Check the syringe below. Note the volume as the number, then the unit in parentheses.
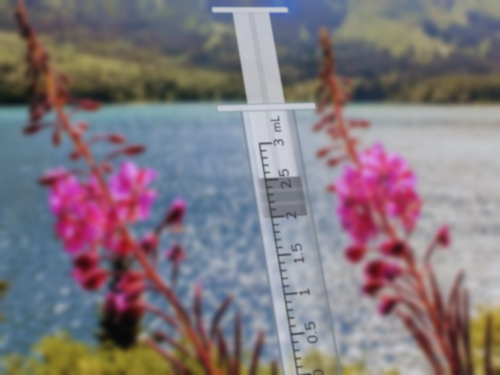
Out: 2 (mL)
